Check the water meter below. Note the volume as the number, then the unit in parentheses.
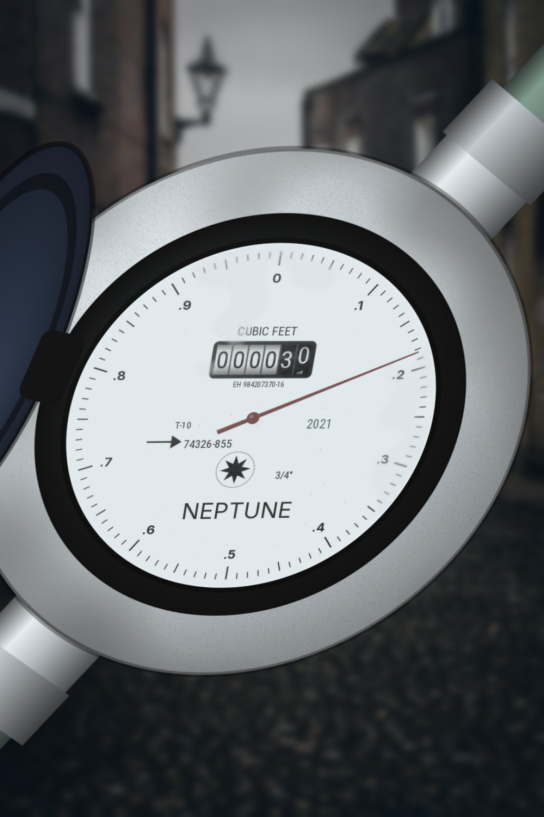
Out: 30.18 (ft³)
